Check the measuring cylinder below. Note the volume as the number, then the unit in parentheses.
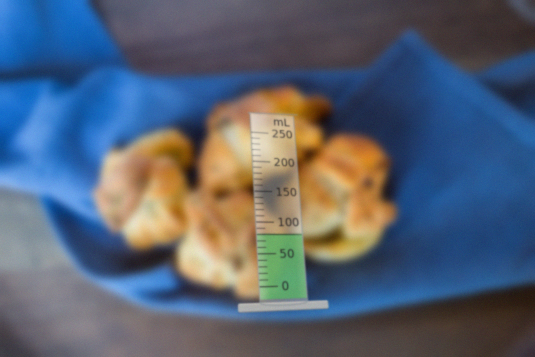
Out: 80 (mL)
